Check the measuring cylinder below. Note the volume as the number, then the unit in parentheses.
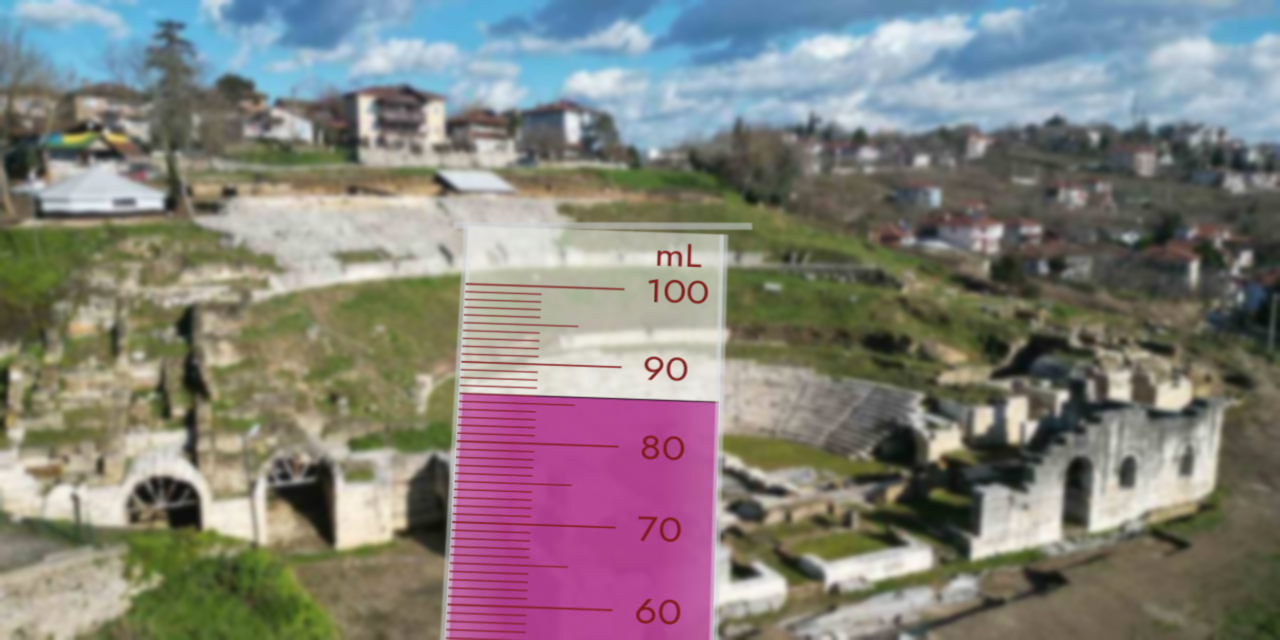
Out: 86 (mL)
